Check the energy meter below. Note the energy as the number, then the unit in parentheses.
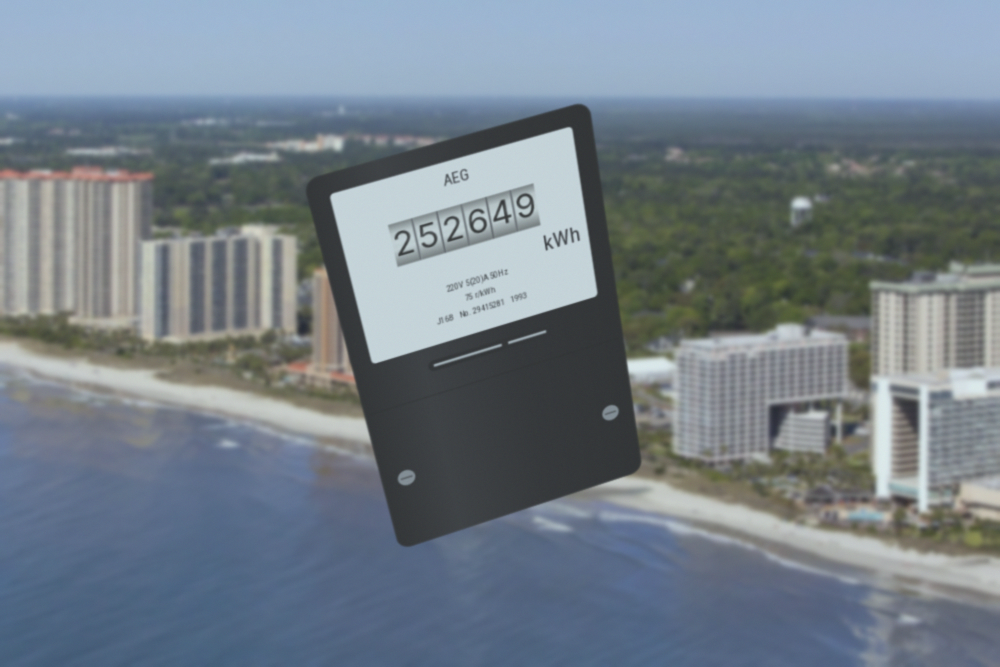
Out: 252649 (kWh)
